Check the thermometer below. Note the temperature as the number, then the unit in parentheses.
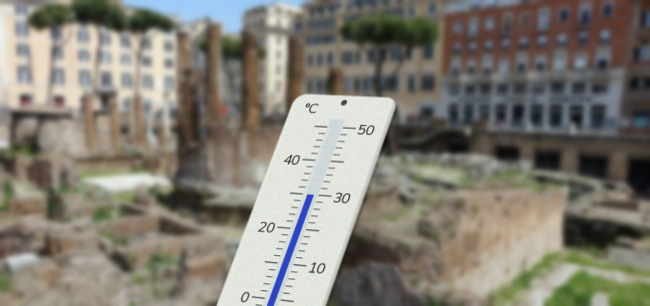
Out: 30 (°C)
